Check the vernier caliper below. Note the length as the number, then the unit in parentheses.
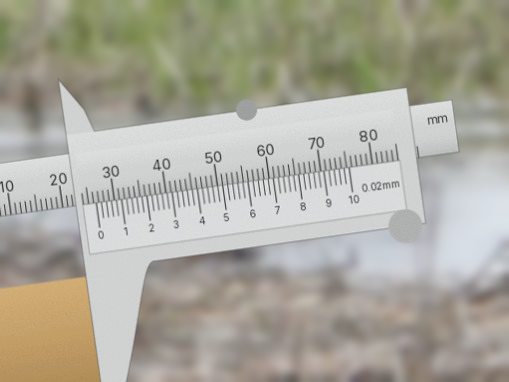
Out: 26.5 (mm)
